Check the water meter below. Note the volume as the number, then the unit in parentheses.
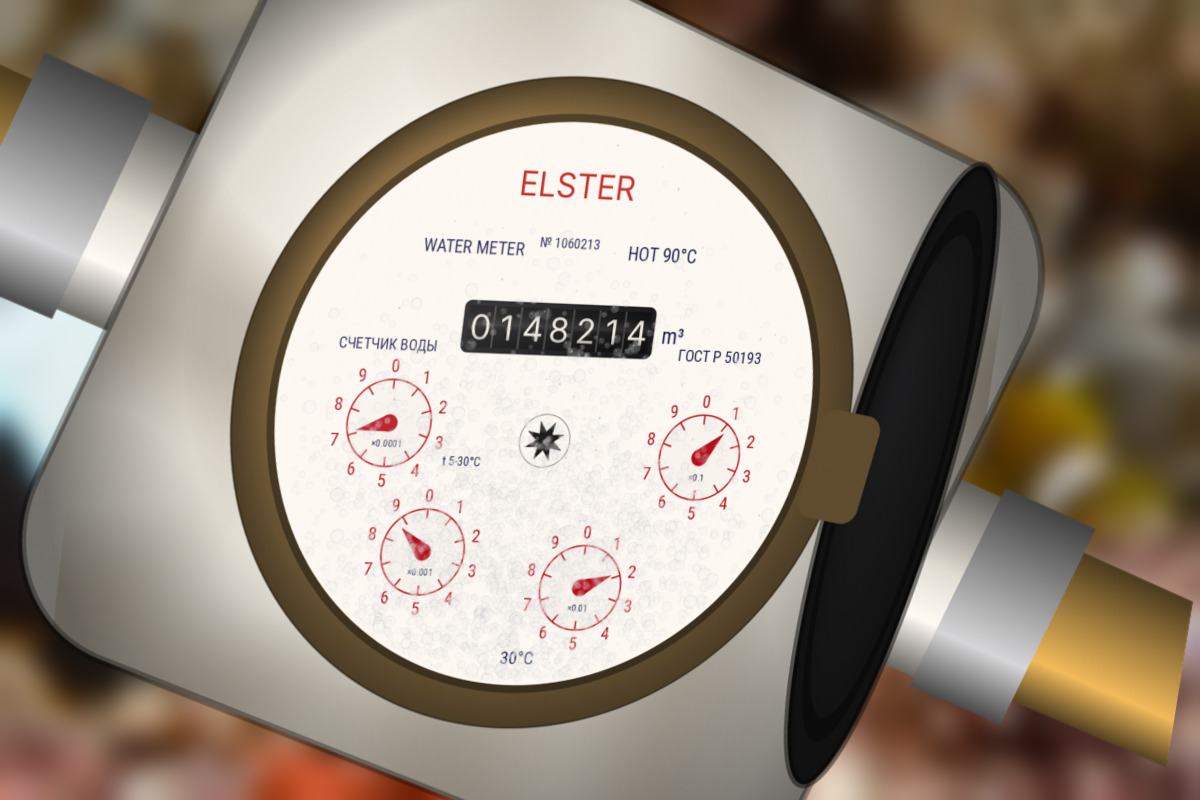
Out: 148214.1187 (m³)
